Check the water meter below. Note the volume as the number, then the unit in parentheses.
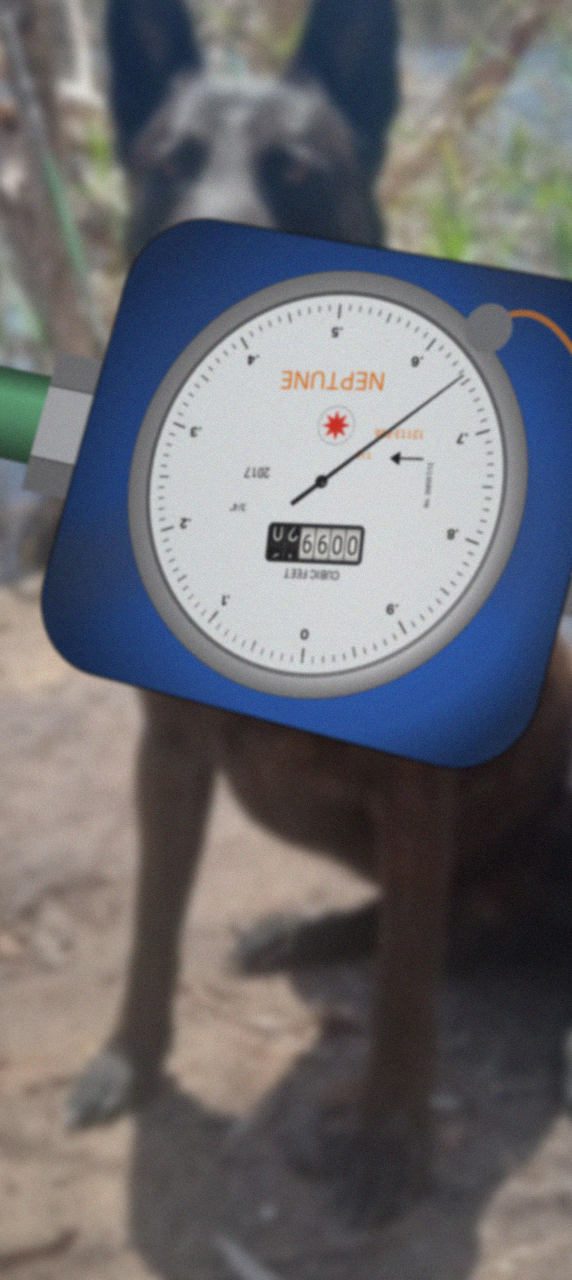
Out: 9919.64 (ft³)
